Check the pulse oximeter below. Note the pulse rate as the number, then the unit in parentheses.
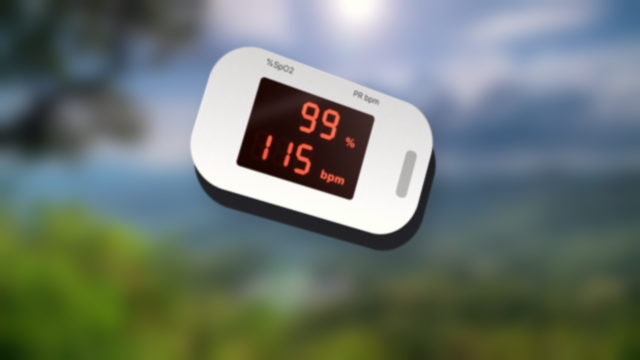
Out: 115 (bpm)
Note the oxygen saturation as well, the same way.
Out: 99 (%)
